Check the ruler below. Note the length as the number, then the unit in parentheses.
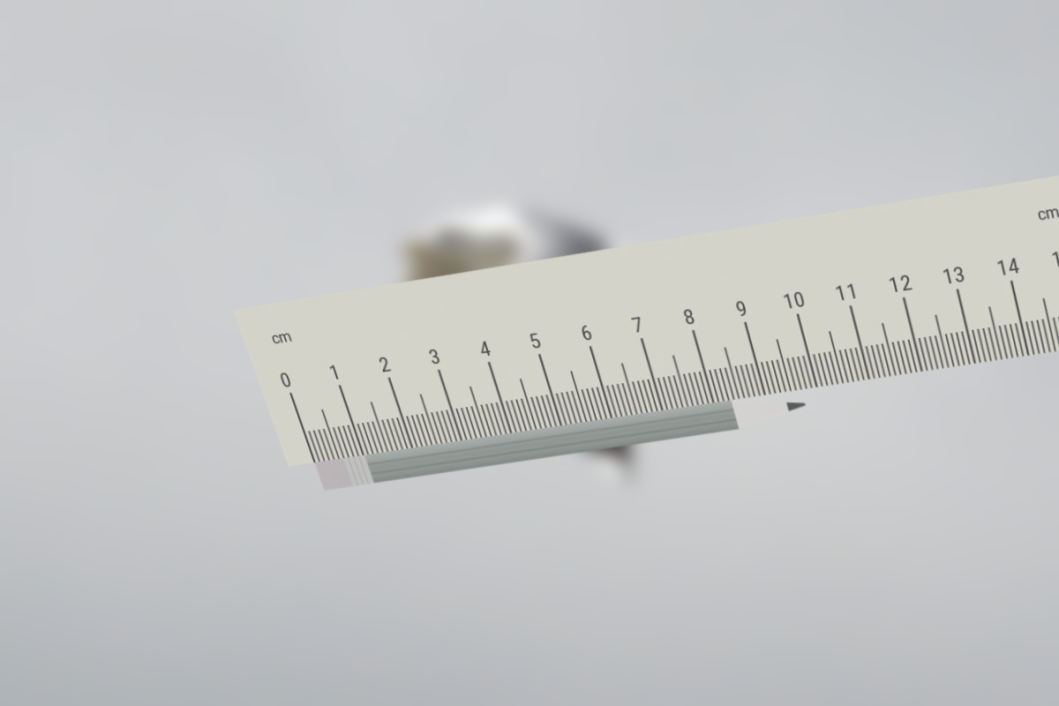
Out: 9.7 (cm)
